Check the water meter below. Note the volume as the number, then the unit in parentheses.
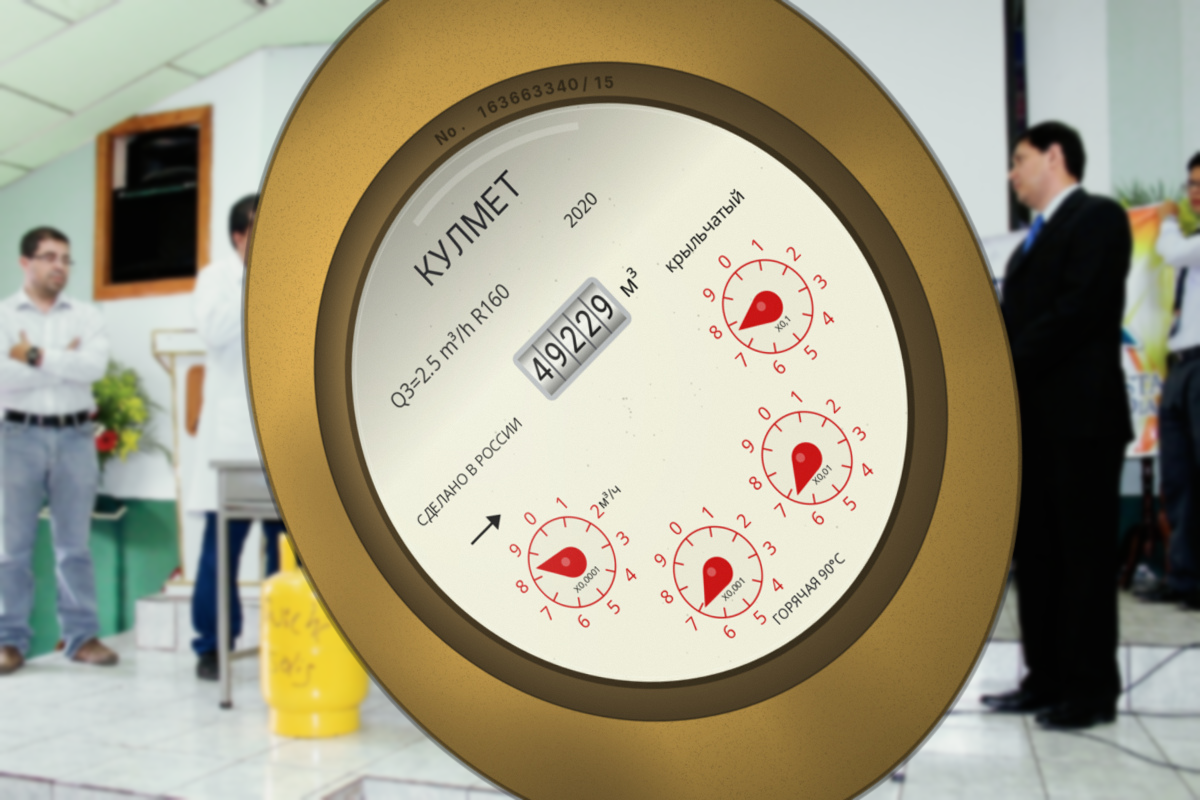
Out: 49229.7668 (m³)
